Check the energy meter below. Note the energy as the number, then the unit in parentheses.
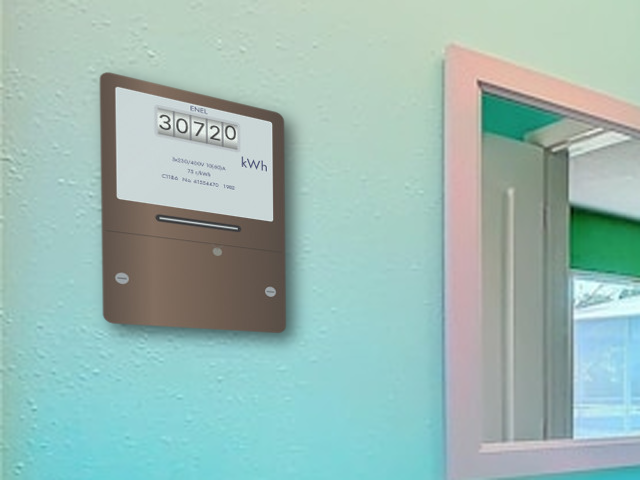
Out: 30720 (kWh)
